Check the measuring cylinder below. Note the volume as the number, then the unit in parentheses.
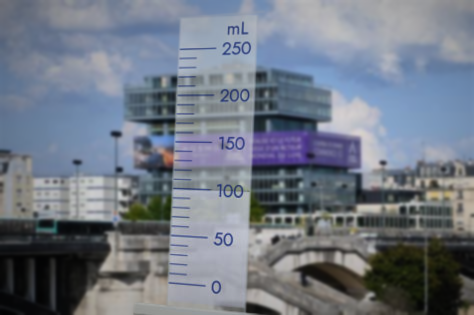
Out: 100 (mL)
